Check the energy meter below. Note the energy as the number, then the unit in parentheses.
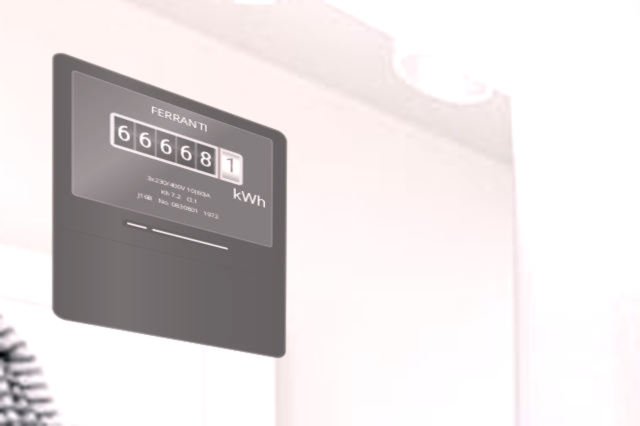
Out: 66668.1 (kWh)
